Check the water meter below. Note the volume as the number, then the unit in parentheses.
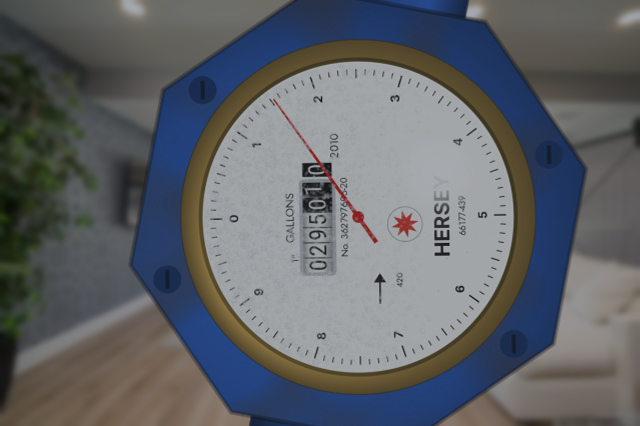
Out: 295011.5 (gal)
